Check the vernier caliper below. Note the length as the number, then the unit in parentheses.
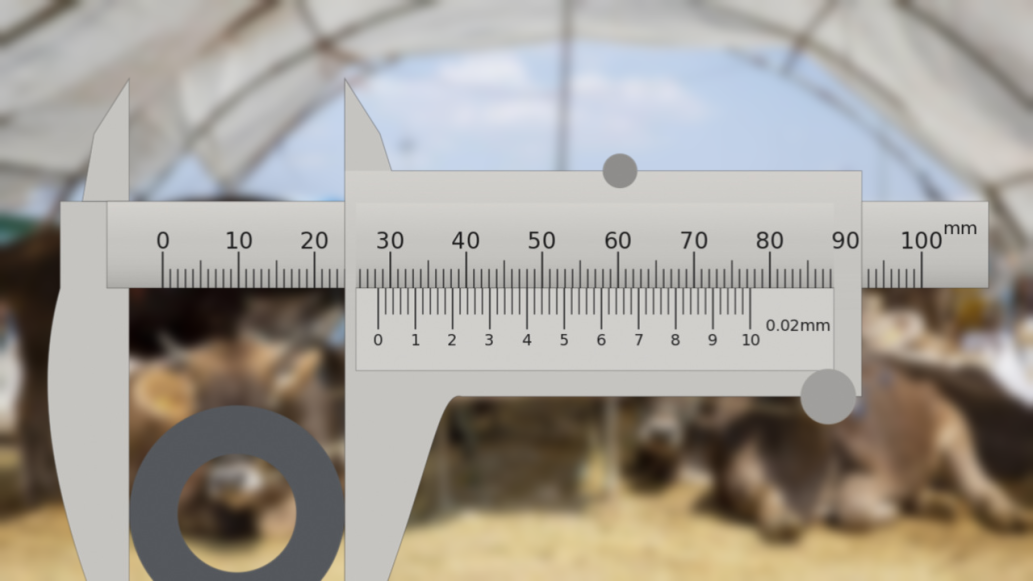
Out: 28.4 (mm)
